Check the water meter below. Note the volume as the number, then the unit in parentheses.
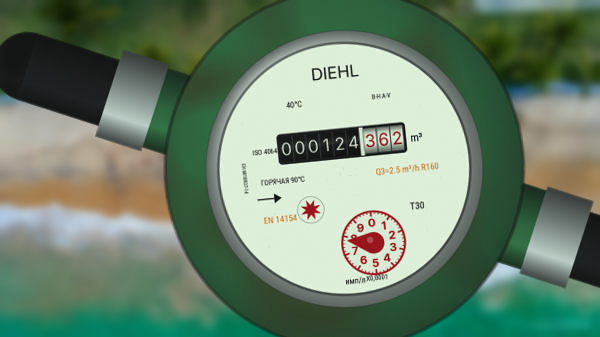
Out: 124.3627 (m³)
